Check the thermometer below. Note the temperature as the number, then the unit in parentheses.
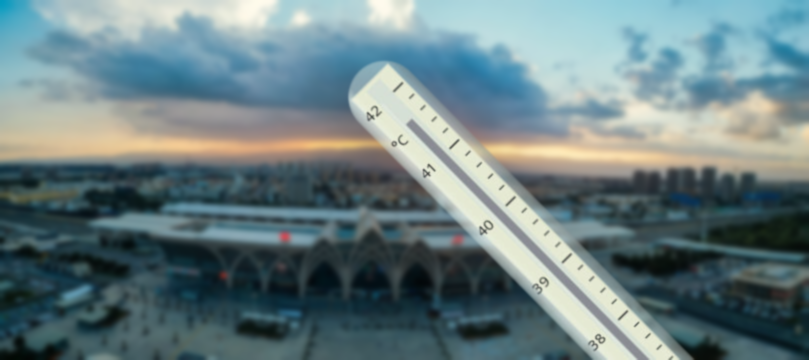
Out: 41.6 (°C)
